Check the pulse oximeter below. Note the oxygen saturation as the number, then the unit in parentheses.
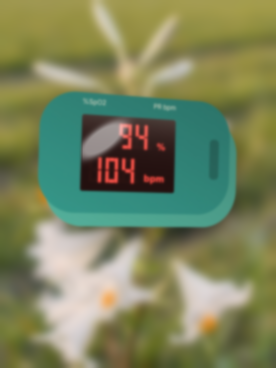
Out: 94 (%)
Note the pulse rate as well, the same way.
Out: 104 (bpm)
